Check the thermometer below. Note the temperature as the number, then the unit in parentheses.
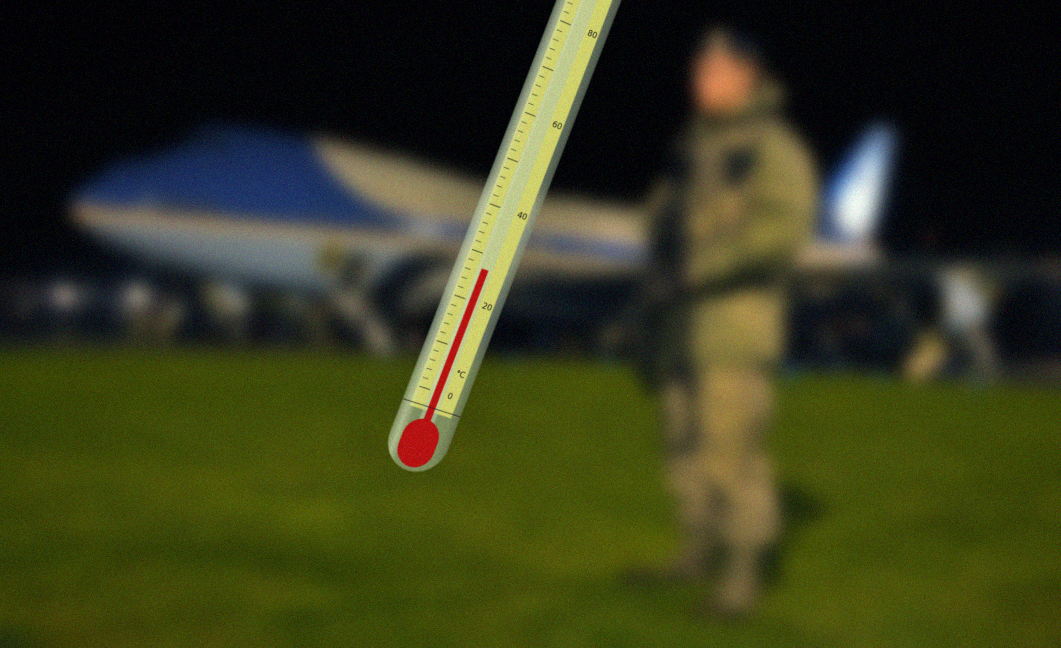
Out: 27 (°C)
